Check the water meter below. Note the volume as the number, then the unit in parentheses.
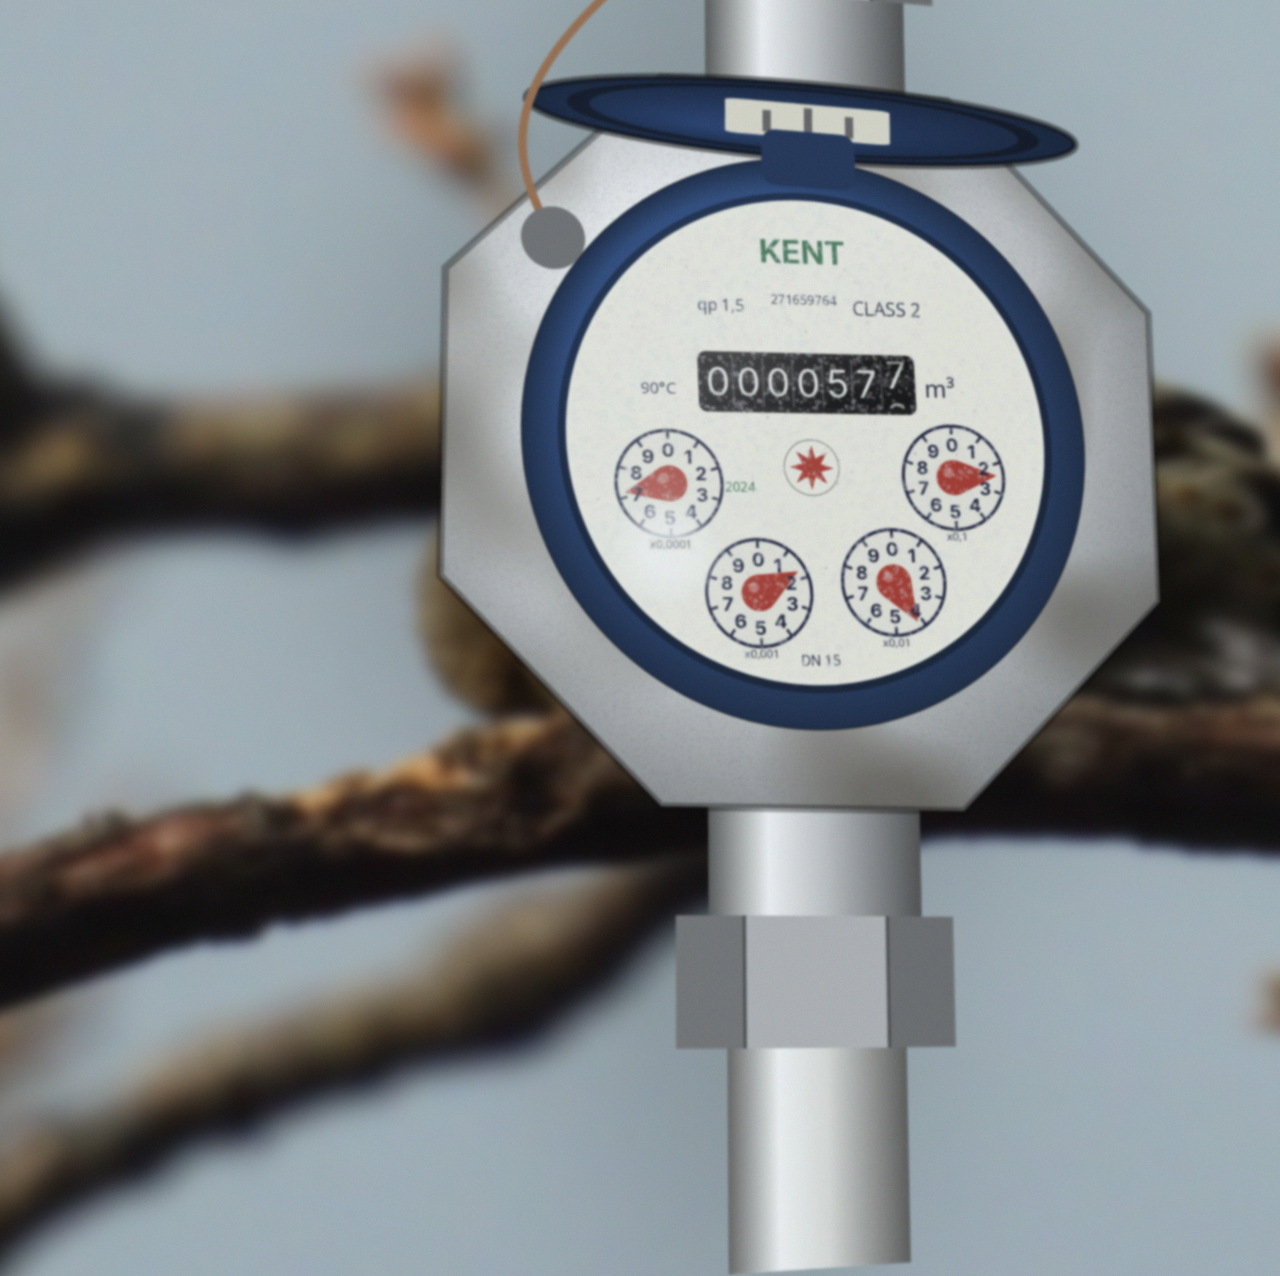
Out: 577.2417 (m³)
